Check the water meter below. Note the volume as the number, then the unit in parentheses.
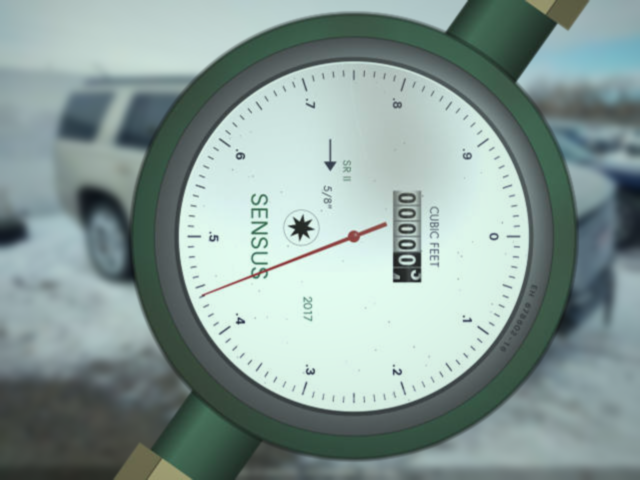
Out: 3.44 (ft³)
